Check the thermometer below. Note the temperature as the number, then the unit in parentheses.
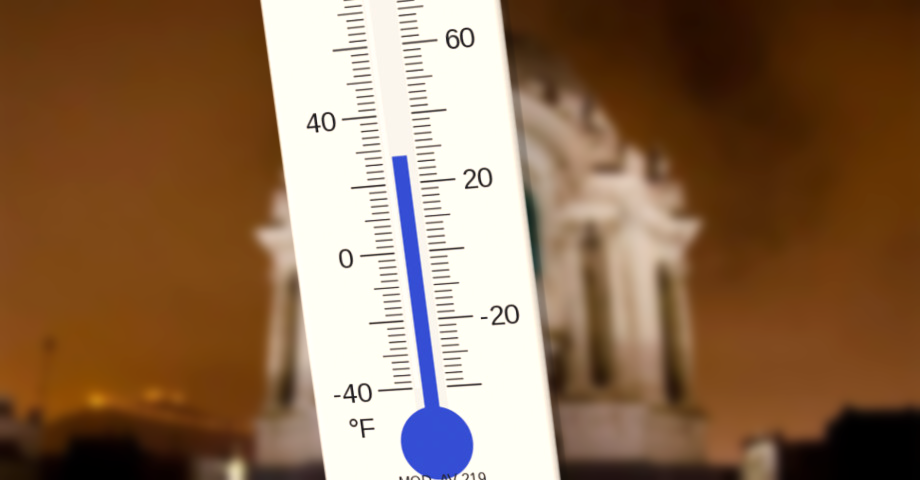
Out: 28 (°F)
